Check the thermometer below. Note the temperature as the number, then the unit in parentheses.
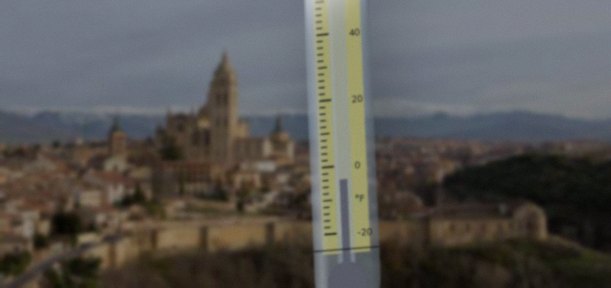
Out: -4 (°F)
